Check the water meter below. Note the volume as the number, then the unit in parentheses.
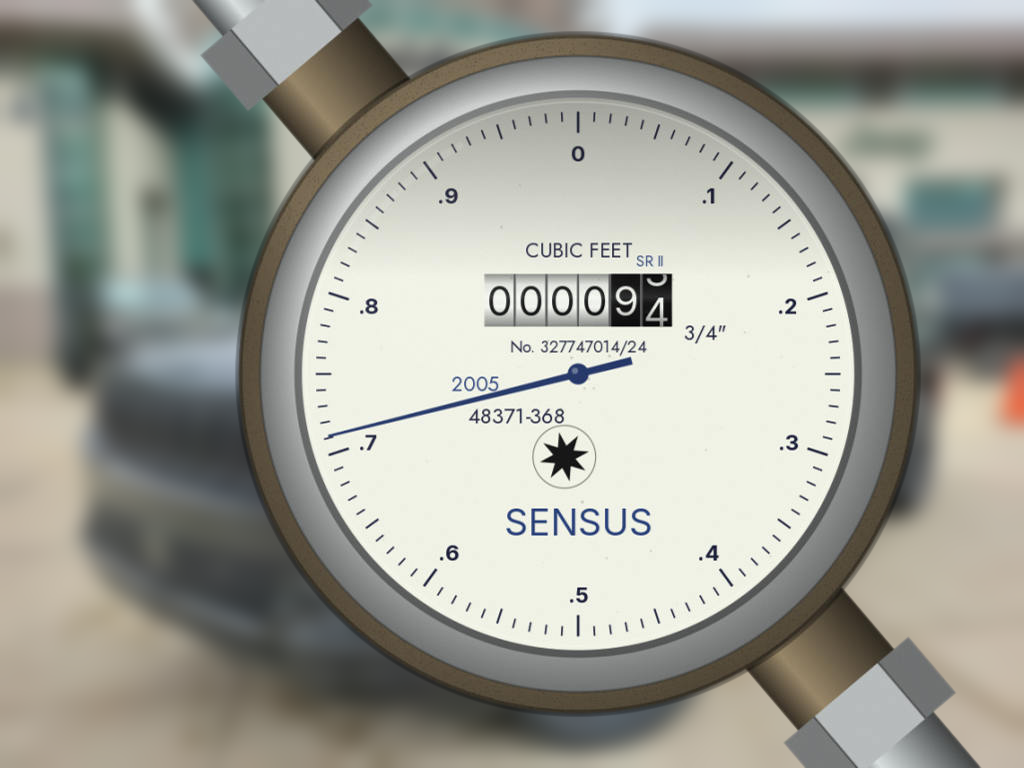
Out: 93.71 (ft³)
